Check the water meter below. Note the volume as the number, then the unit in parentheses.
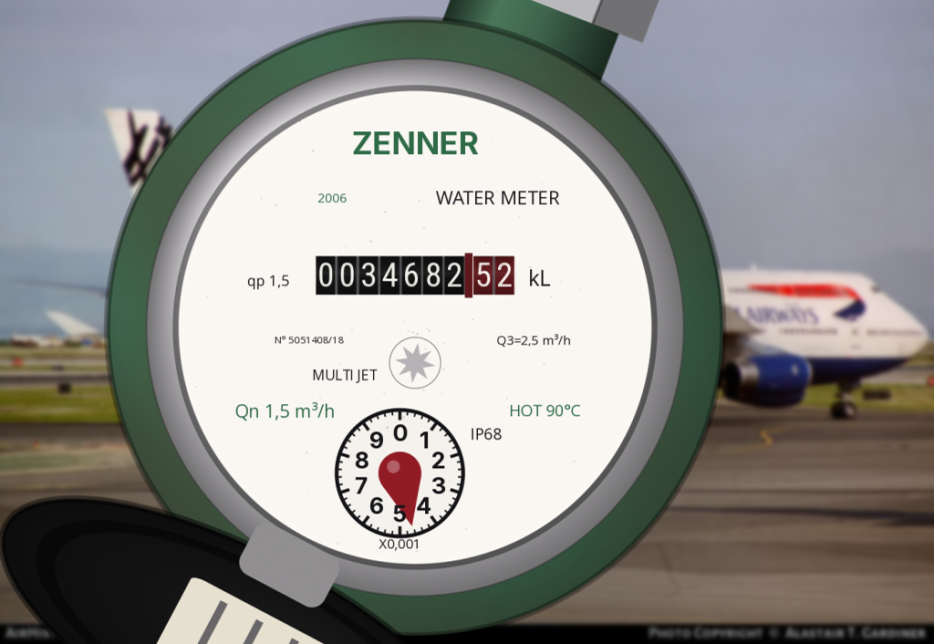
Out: 34682.524 (kL)
